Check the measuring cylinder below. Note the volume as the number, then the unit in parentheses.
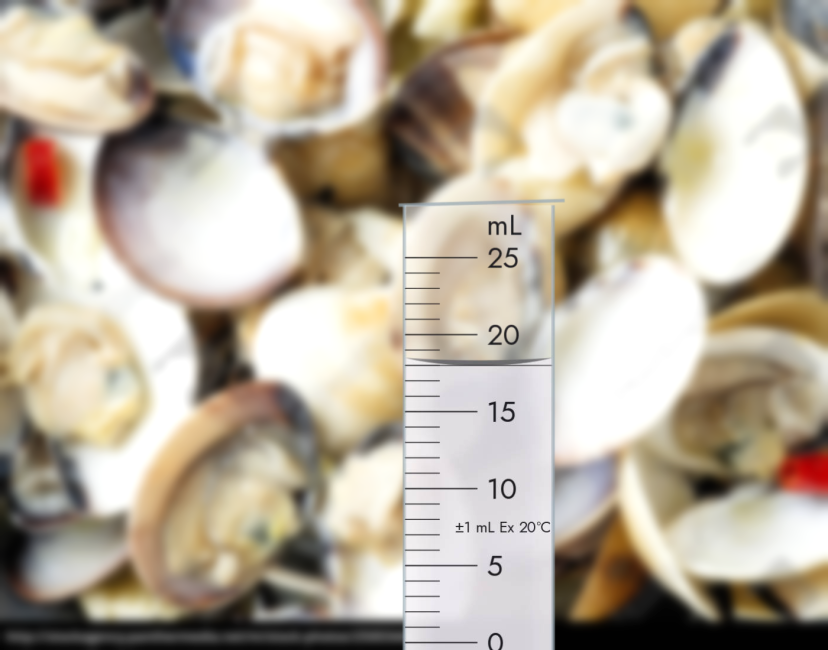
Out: 18 (mL)
